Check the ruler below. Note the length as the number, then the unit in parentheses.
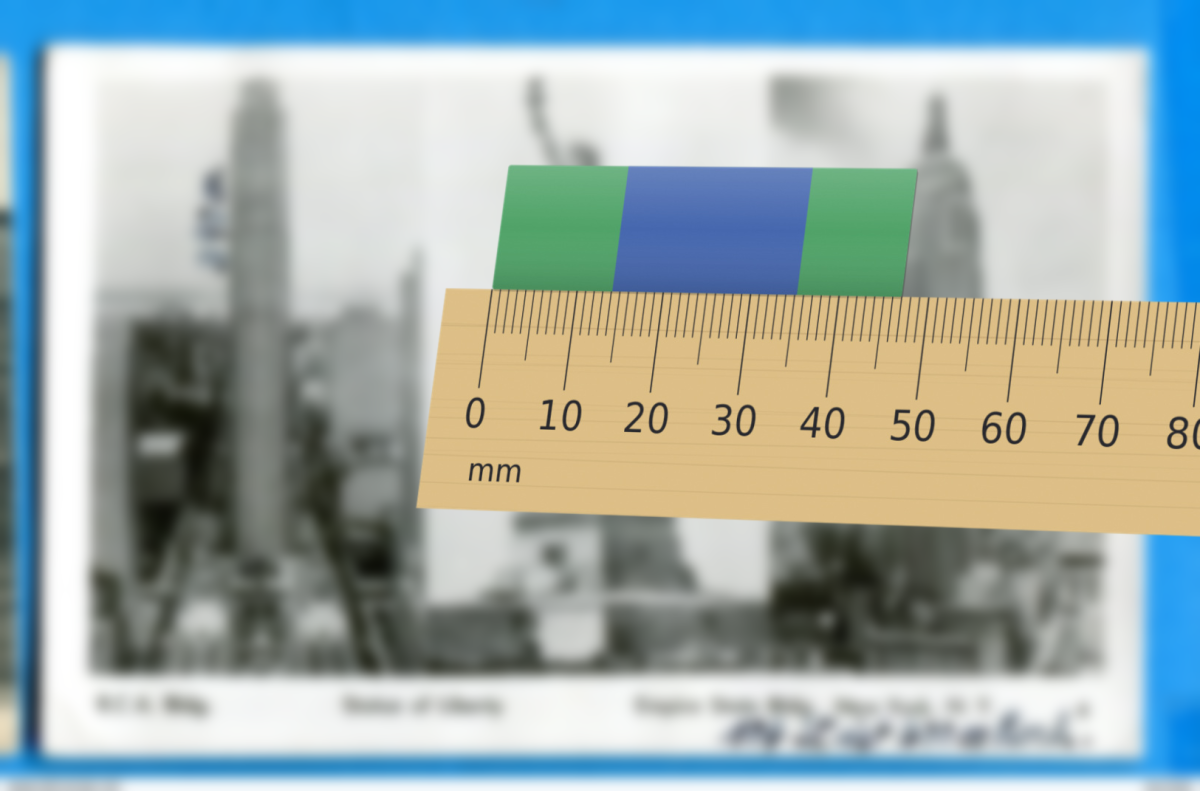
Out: 47 (mm)
